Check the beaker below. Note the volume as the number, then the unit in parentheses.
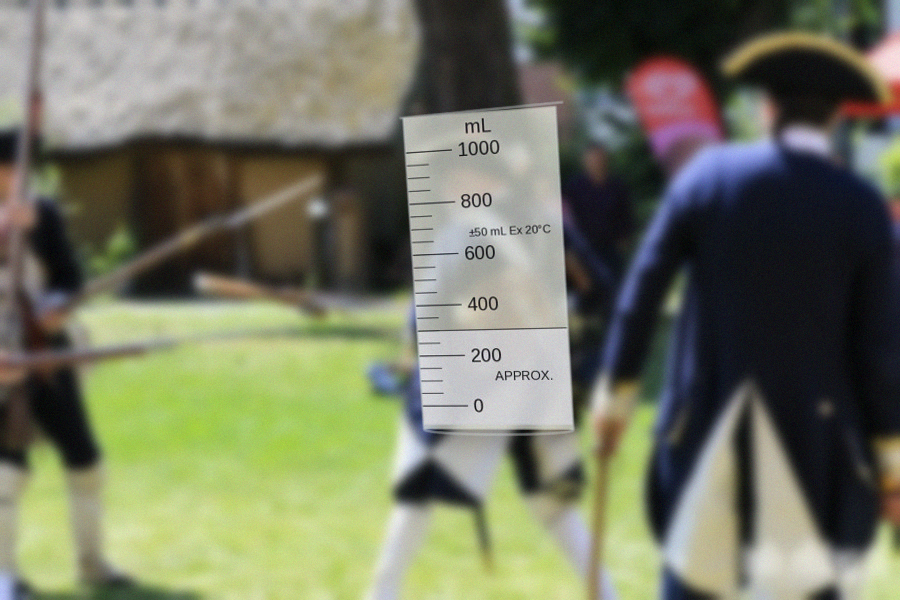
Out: 300 (mL)
